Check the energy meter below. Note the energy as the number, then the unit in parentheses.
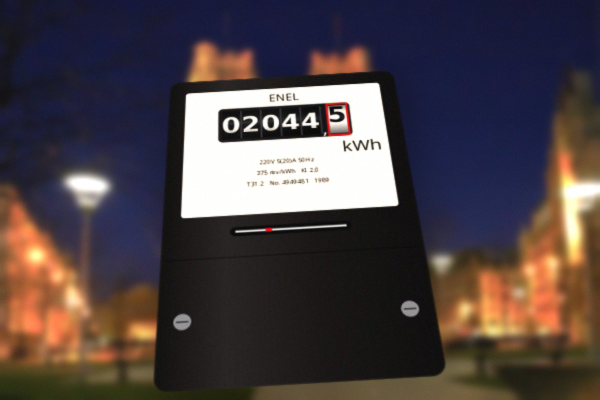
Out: 2044.5 (kWh)
